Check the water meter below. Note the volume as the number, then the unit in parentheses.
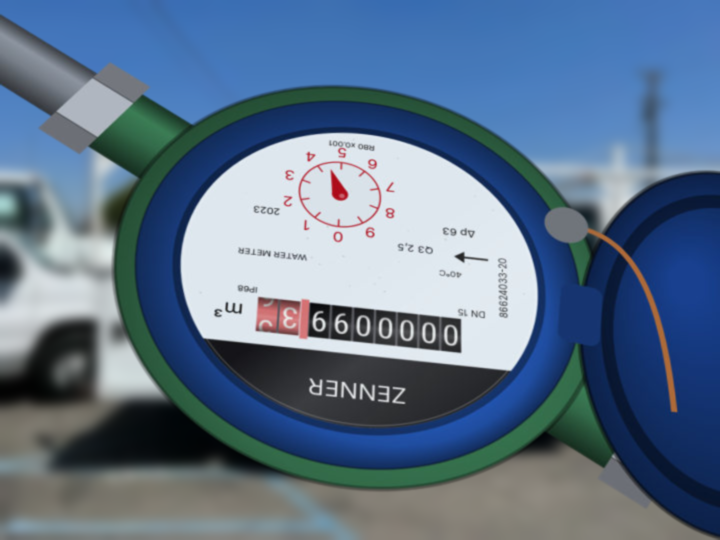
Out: 99.354 (m³)
